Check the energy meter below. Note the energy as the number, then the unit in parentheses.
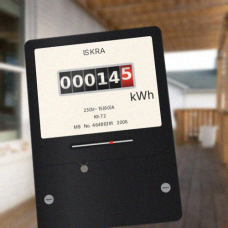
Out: 14.5 (kWh)
